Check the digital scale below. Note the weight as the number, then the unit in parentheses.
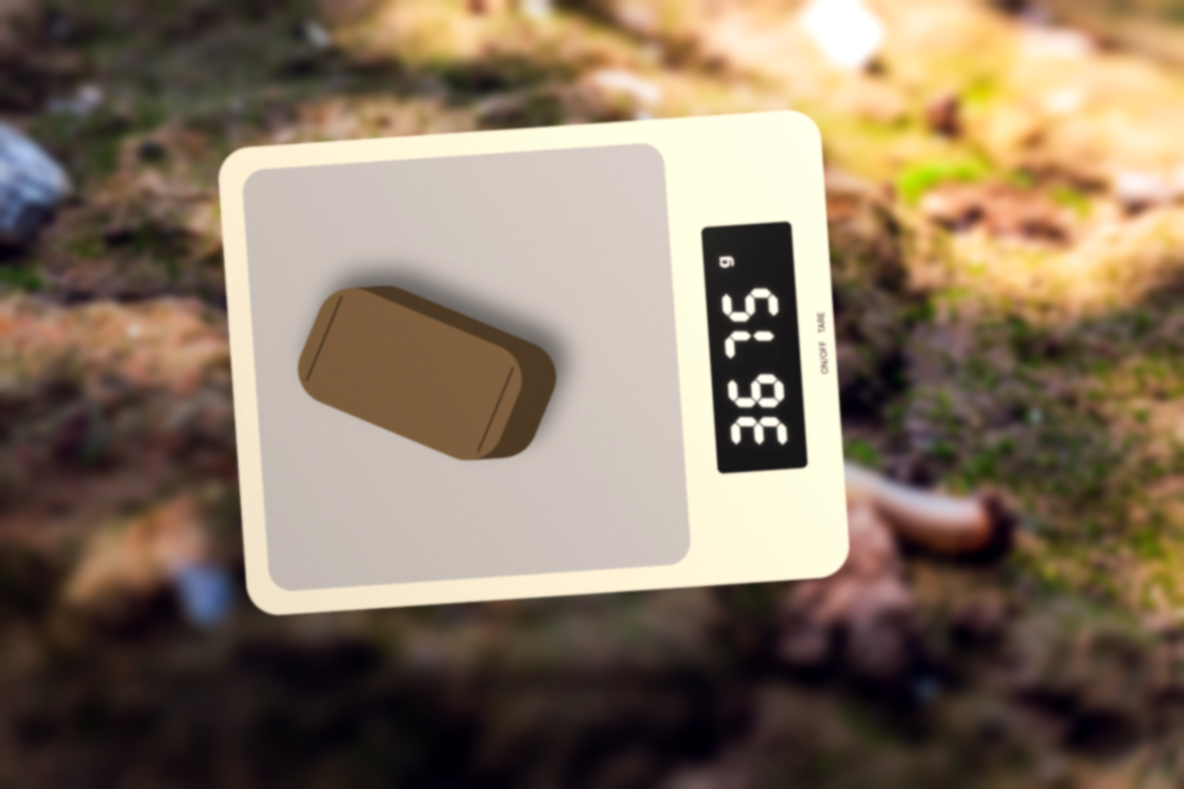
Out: 3675 (g)
